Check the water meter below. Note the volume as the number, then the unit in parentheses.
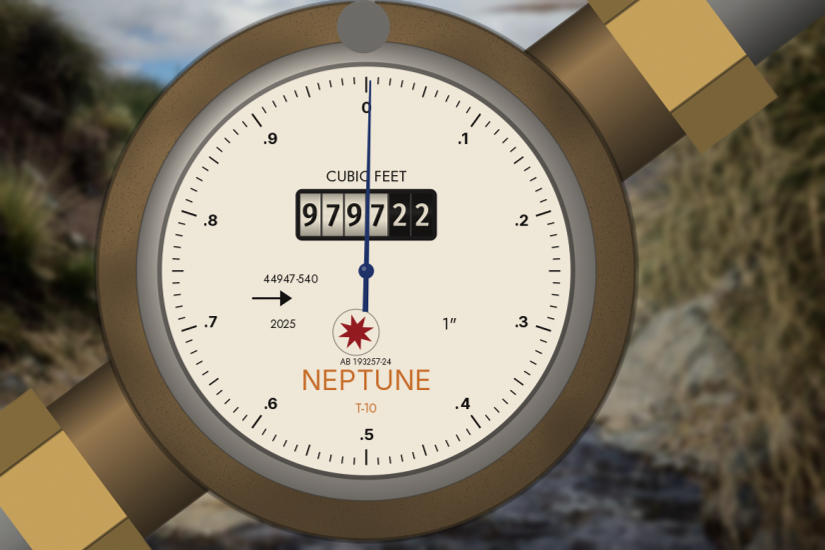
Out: 979722.00 (ft³)
